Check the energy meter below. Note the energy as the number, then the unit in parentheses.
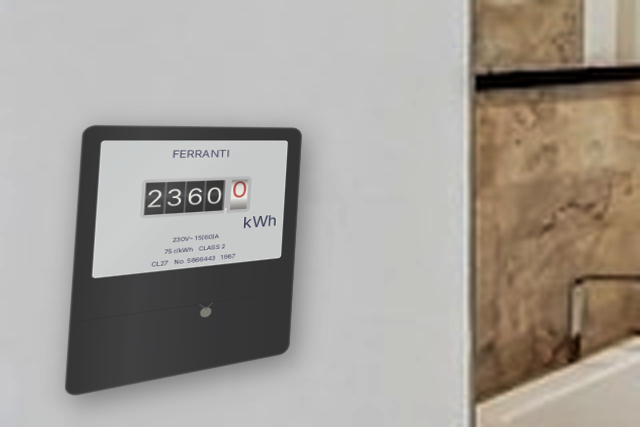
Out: 2360.0 (kWh)
